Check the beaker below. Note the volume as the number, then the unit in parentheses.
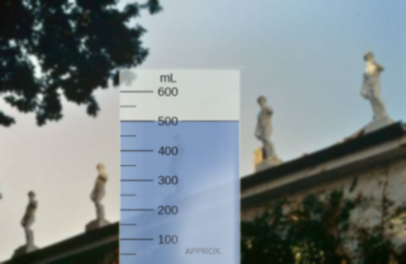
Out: 500 (mL)
